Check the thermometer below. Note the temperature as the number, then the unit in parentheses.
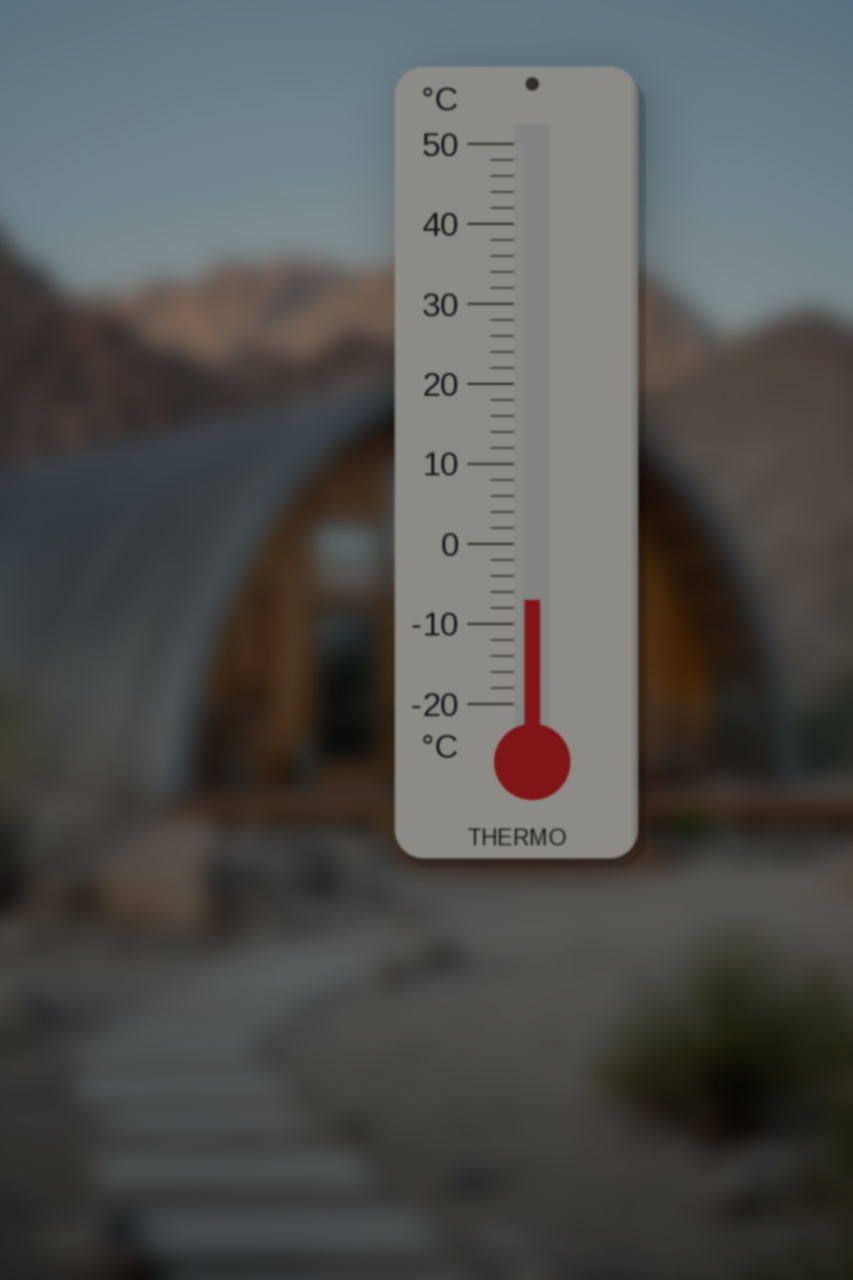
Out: -7 (°C)
